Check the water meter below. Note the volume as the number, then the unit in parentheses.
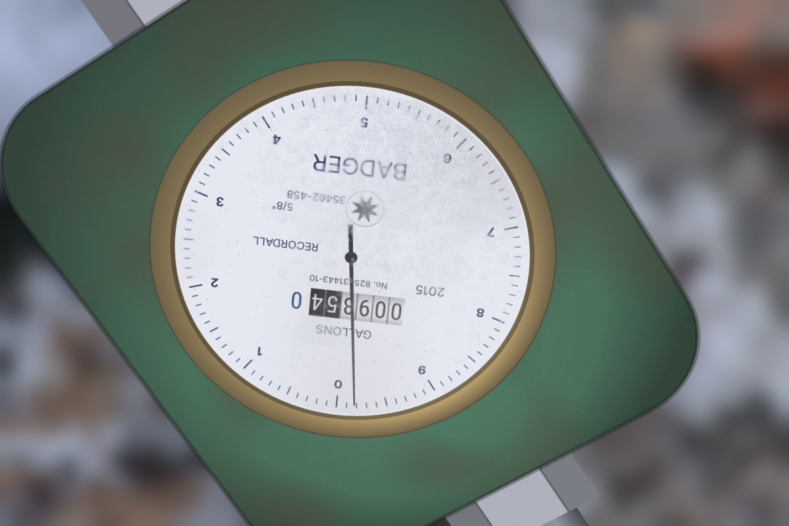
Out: 98539.8 (gal)
